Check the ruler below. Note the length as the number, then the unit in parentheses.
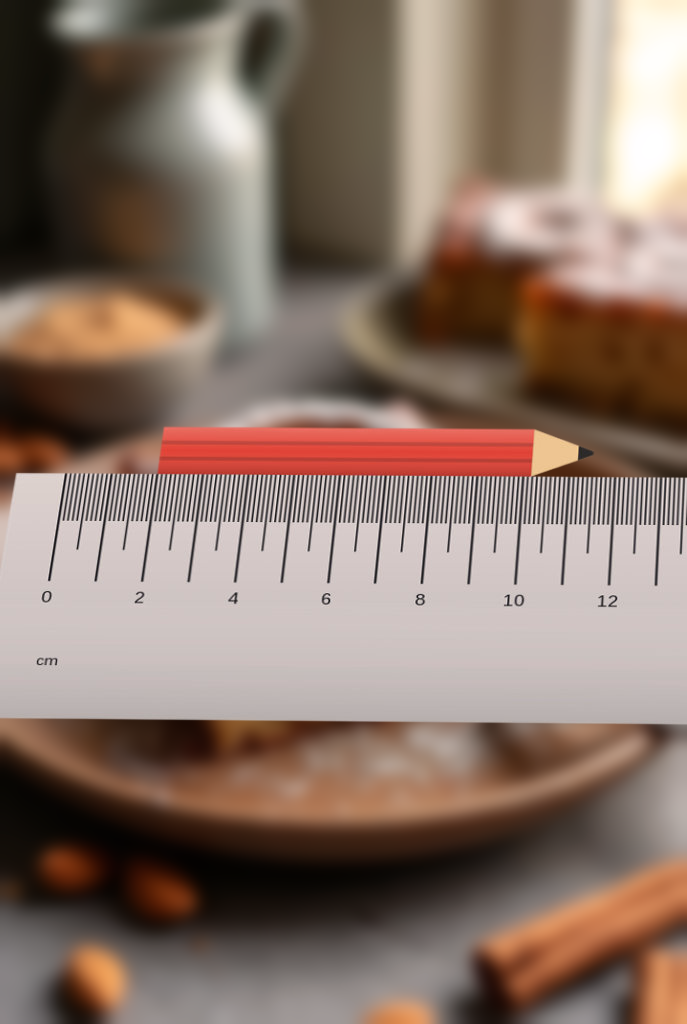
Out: 9.5 (cm)
